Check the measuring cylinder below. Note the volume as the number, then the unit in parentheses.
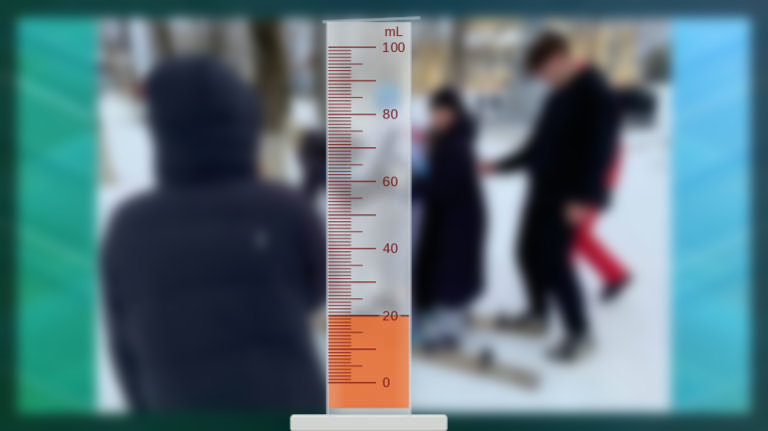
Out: 20 (mL)
